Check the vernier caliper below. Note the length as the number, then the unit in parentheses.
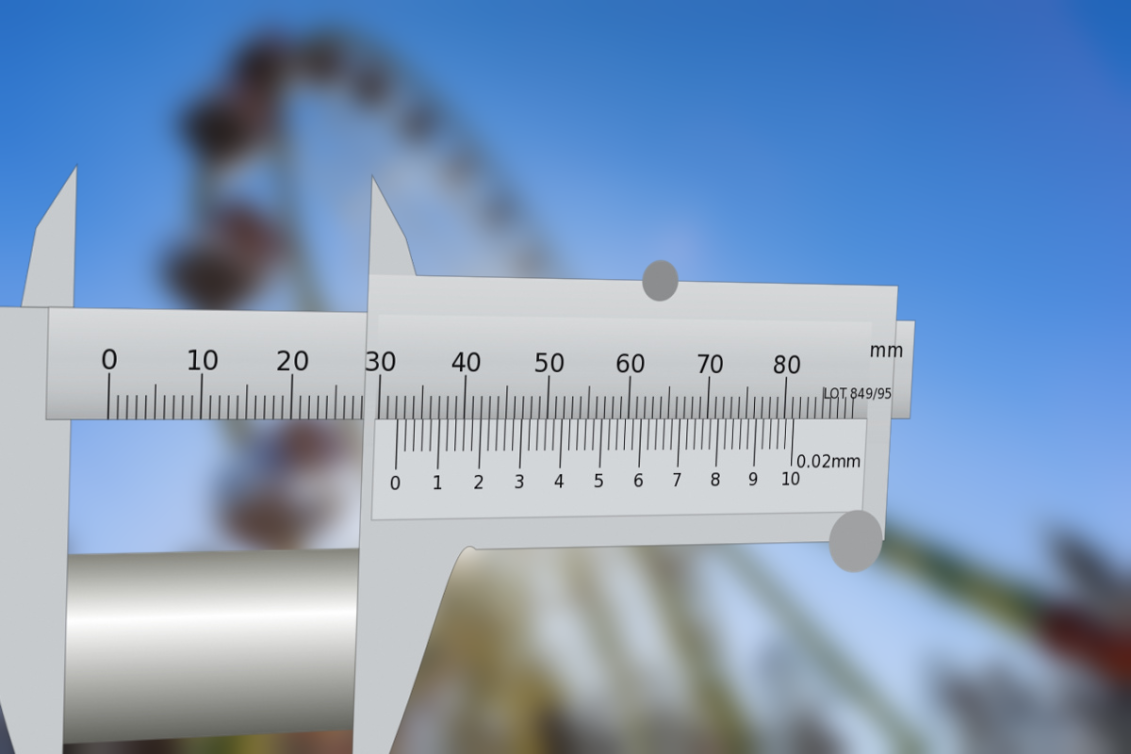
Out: 32.2 (mm)
